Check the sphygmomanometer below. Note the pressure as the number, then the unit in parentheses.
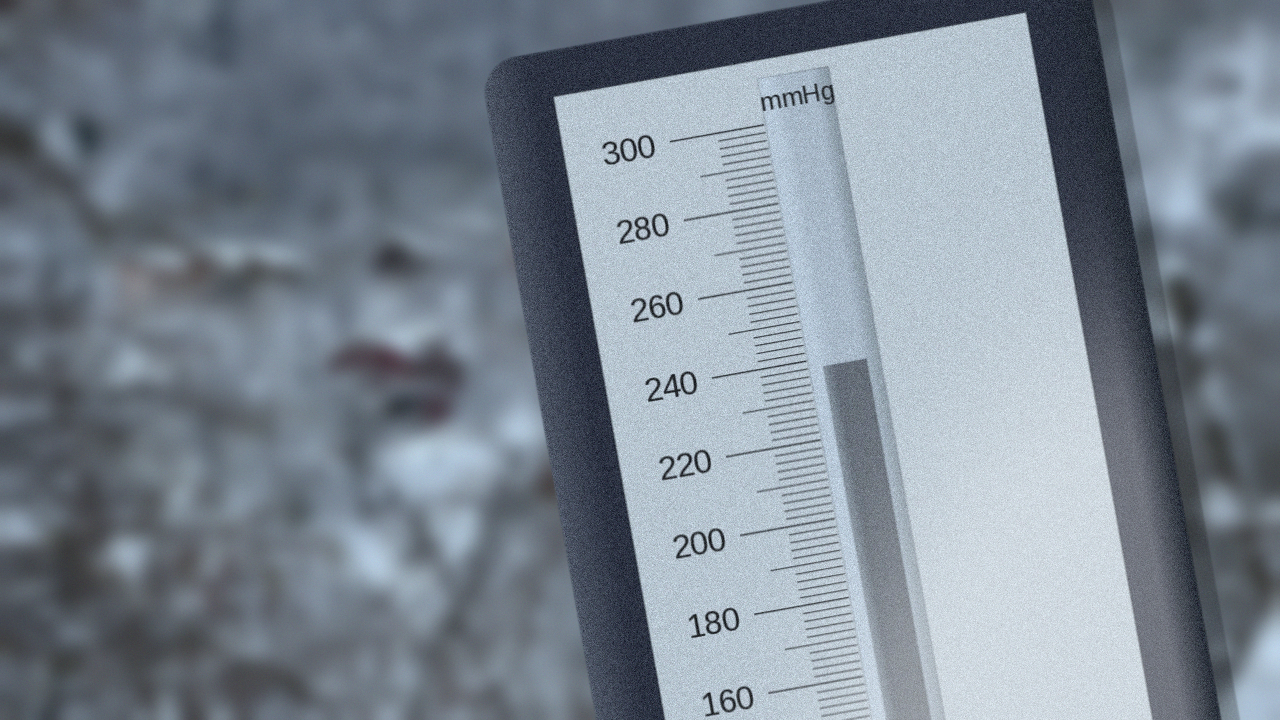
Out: 238 (mmHg)
